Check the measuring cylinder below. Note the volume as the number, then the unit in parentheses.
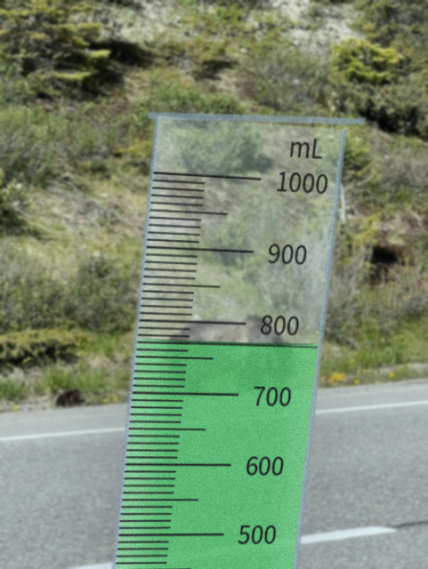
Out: 770 (mL)
